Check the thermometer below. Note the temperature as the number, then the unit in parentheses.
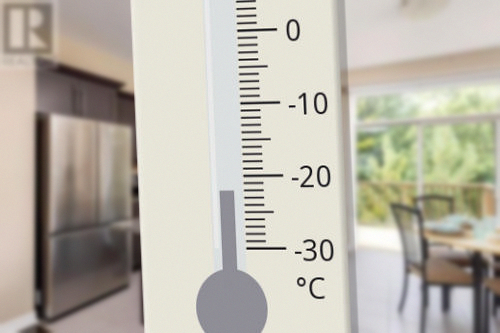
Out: -22 (°C)
